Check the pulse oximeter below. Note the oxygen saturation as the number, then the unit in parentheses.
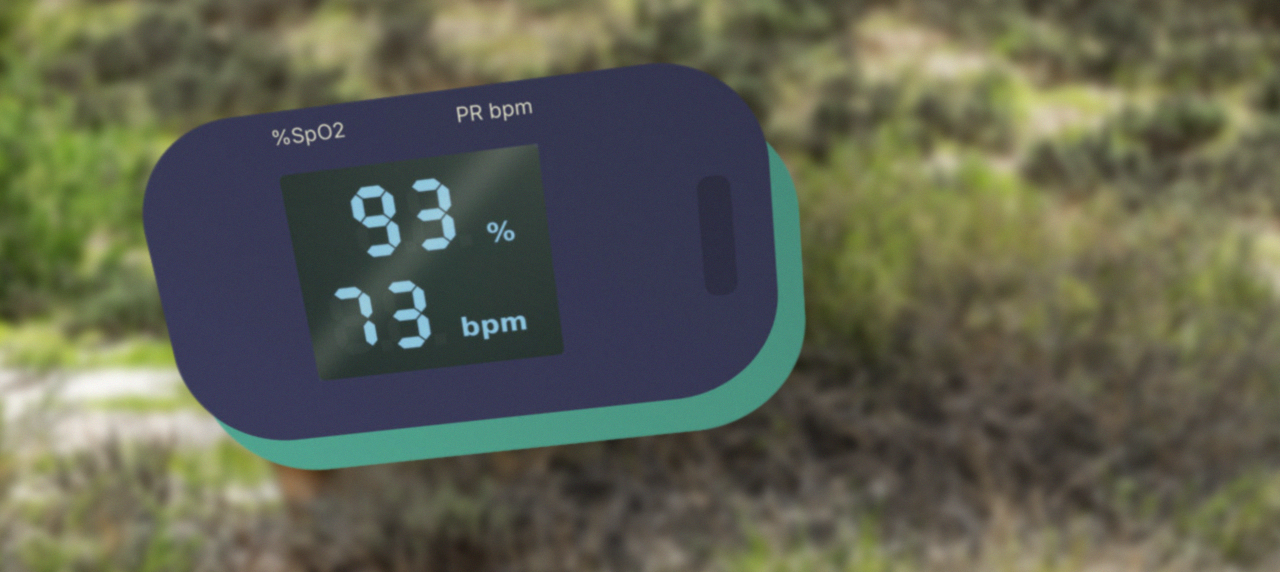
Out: 93 (%)
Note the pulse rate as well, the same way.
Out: 73 (bpm)
